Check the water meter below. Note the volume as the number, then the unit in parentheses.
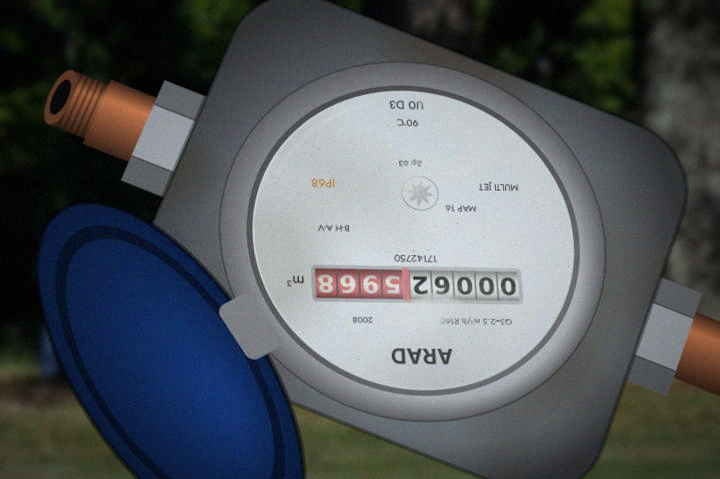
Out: 62.5968 (m³)
